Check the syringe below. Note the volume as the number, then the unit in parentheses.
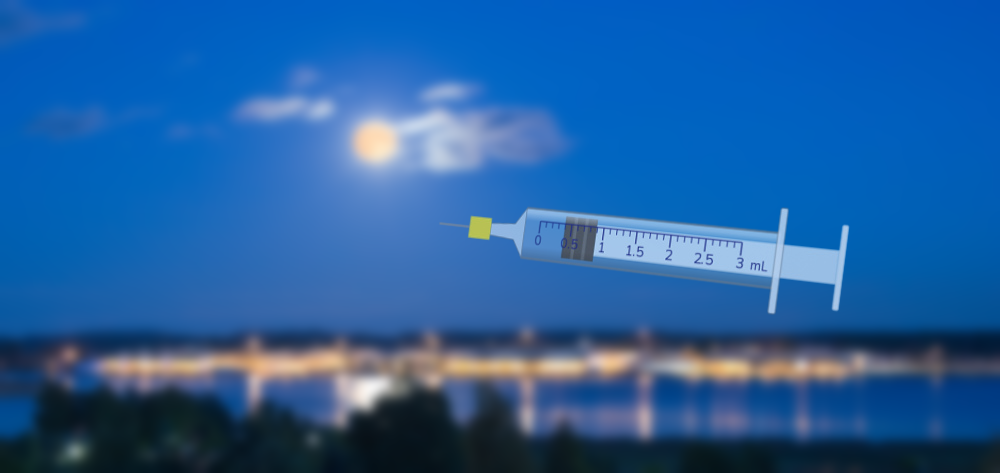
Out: 0.4 (mL)
